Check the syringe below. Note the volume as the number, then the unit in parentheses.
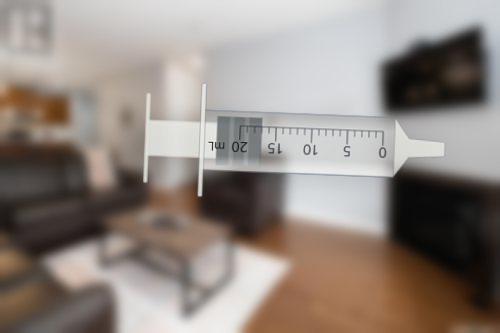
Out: 17 (mL)
